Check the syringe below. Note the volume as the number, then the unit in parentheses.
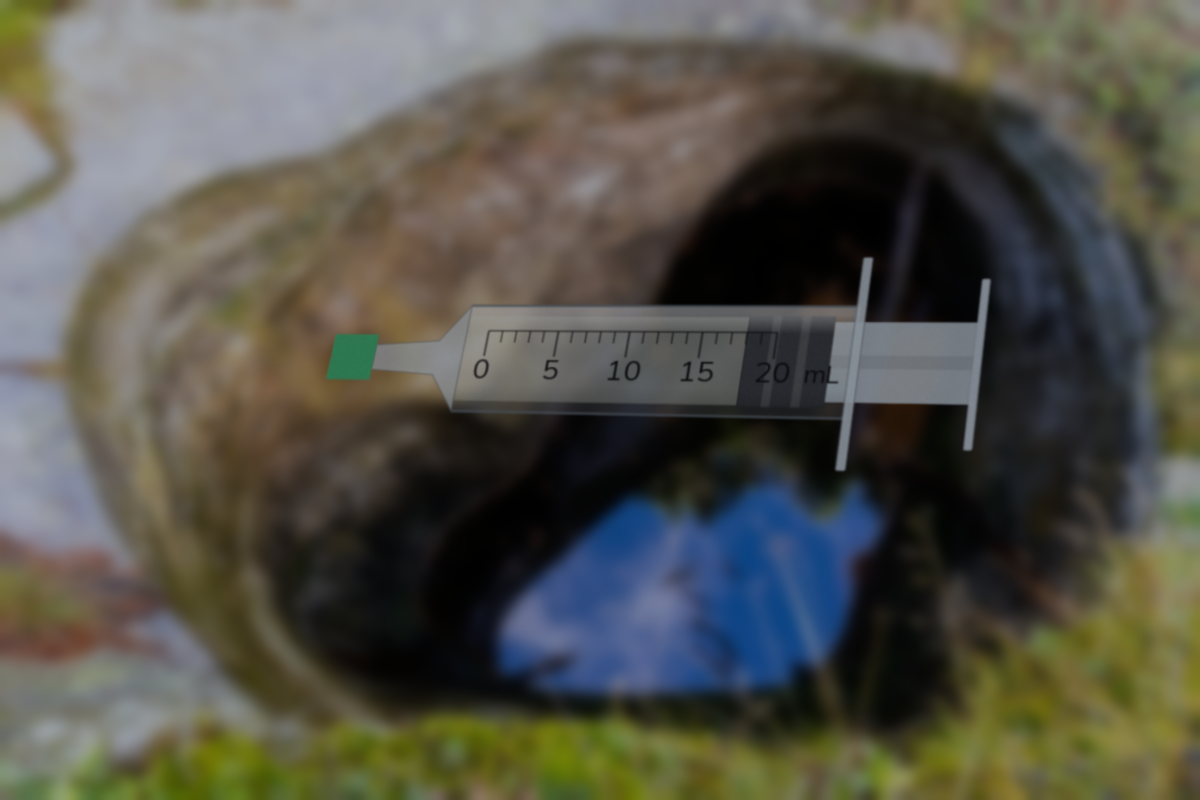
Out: 18 (mL)
